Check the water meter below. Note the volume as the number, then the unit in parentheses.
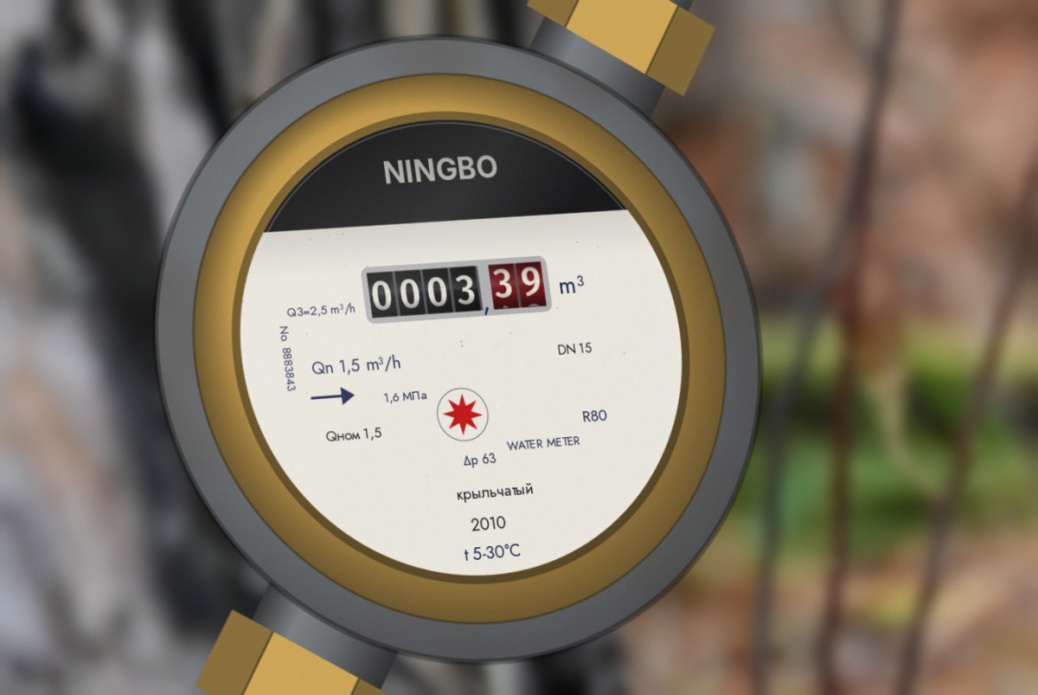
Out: 3.39 (m³)
